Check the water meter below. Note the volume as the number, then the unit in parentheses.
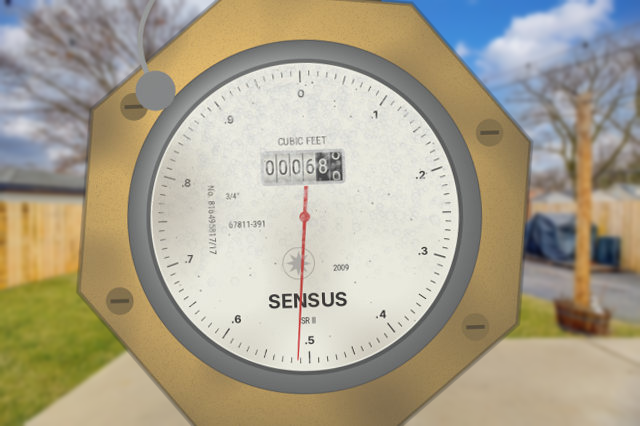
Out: 688.51 (ft³)
